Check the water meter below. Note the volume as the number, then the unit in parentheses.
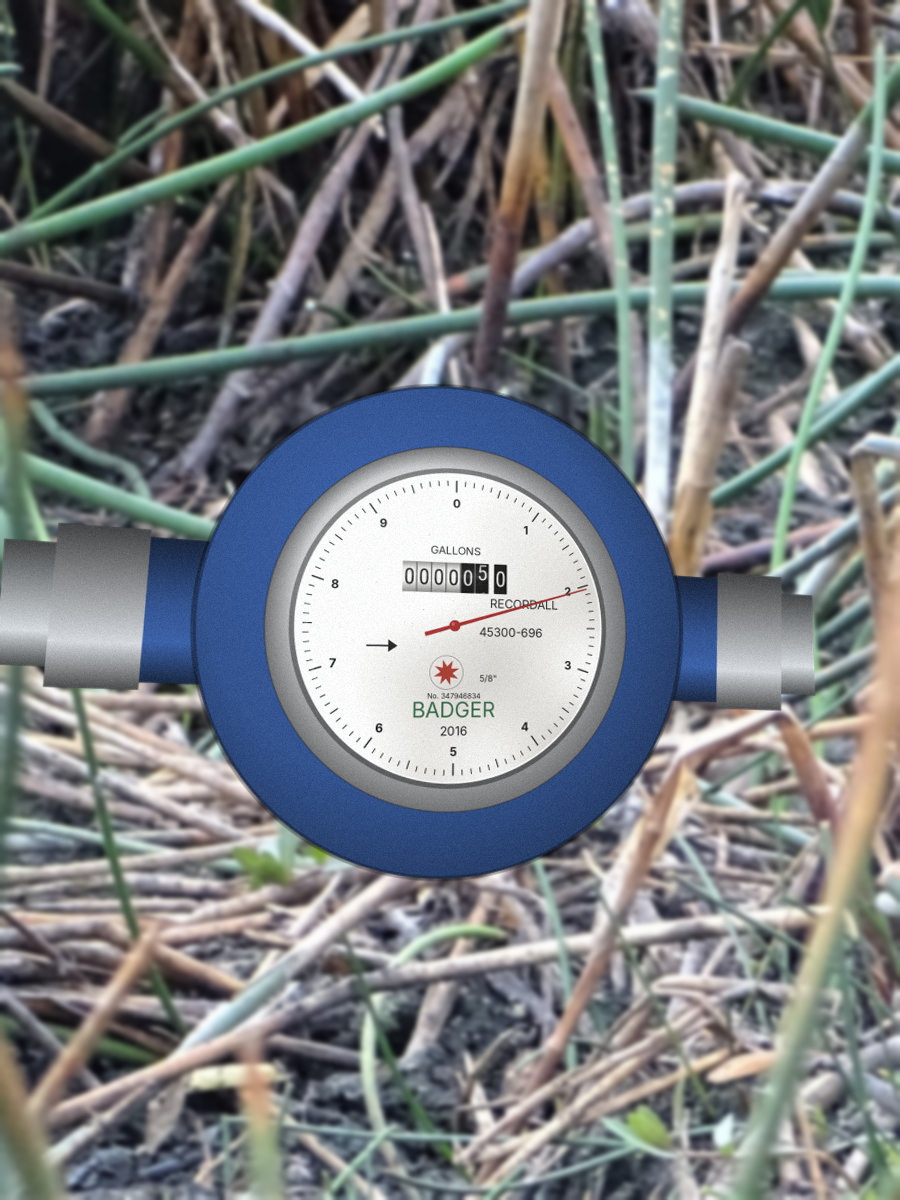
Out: 52.0 (gal)
